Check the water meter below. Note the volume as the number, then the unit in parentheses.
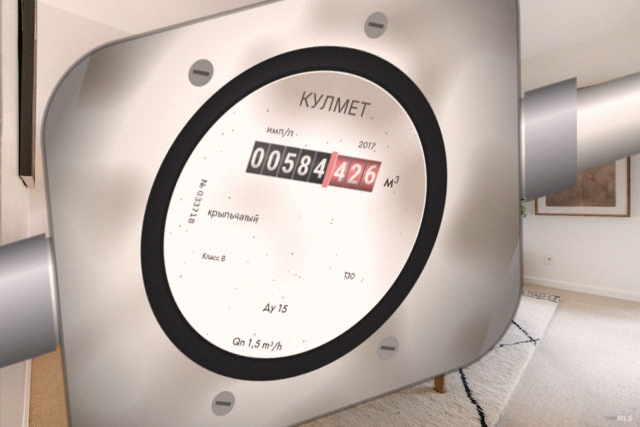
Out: 584.426 (m³)
